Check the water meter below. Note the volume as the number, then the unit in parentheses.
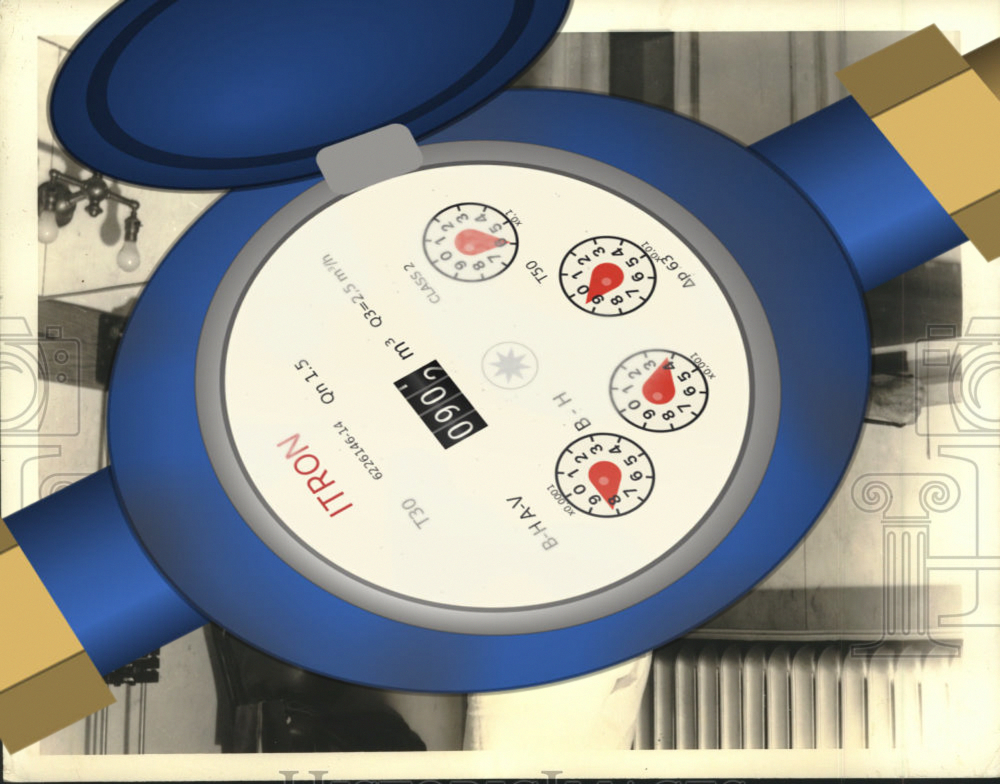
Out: 901.5938 (m³)
